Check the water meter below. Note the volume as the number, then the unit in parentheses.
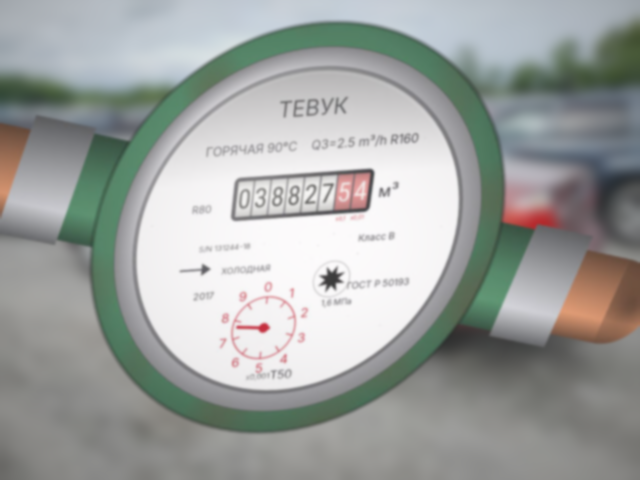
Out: 38827.547 (m³)
